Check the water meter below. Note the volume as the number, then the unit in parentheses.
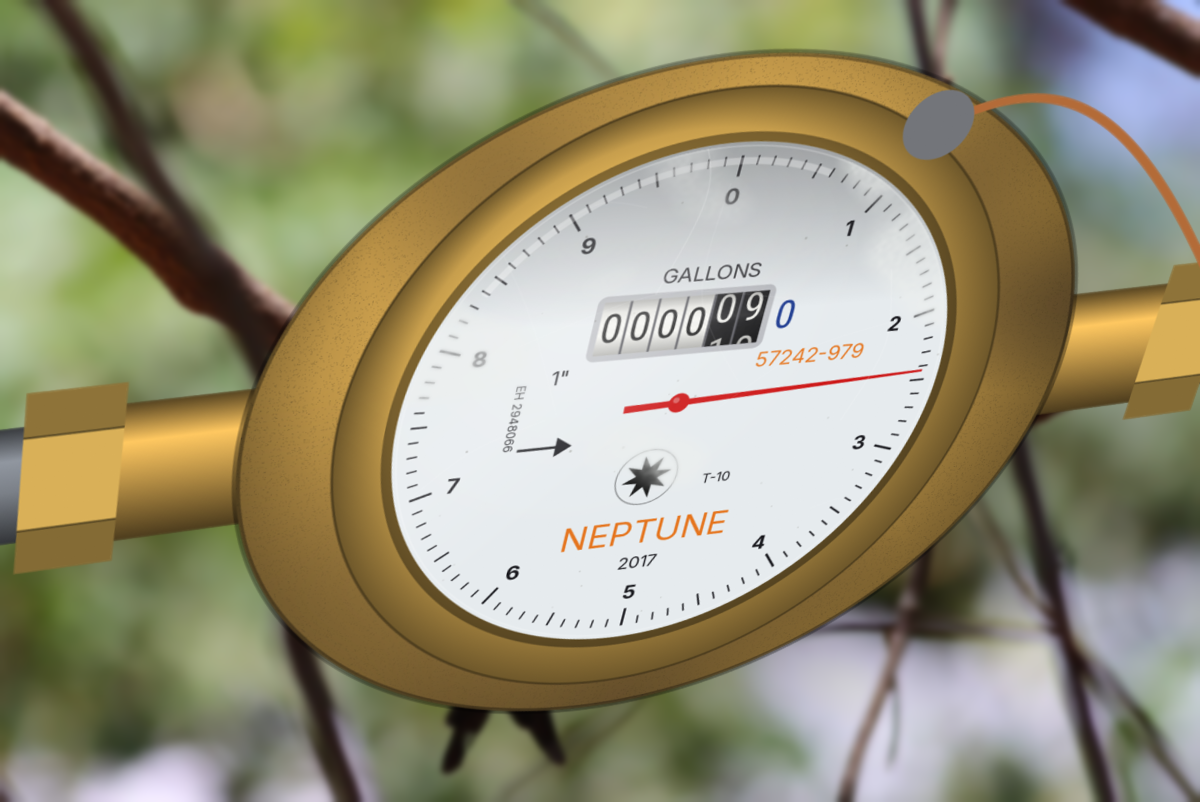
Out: 92.4 (gal)
